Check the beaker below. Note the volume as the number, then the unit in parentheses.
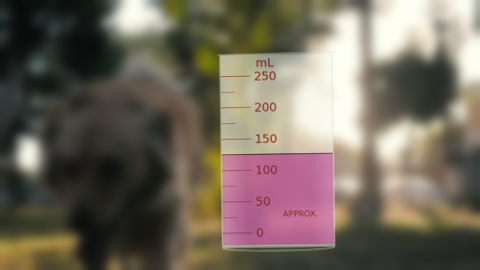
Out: 125 (mL)
